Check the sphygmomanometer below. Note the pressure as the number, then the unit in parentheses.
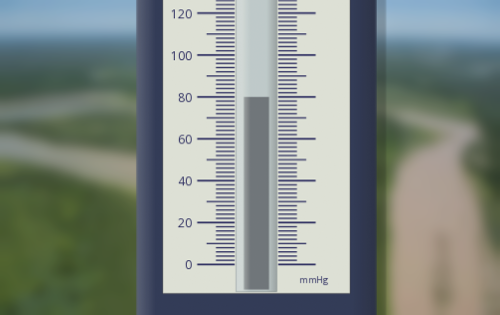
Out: 80 (mmHg)
